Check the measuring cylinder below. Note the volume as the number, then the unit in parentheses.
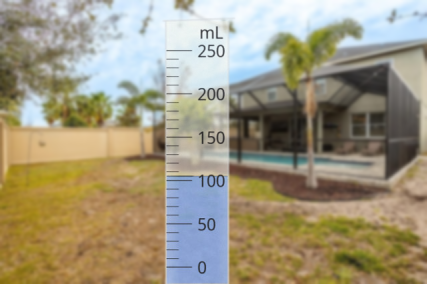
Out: 105 (mL)
